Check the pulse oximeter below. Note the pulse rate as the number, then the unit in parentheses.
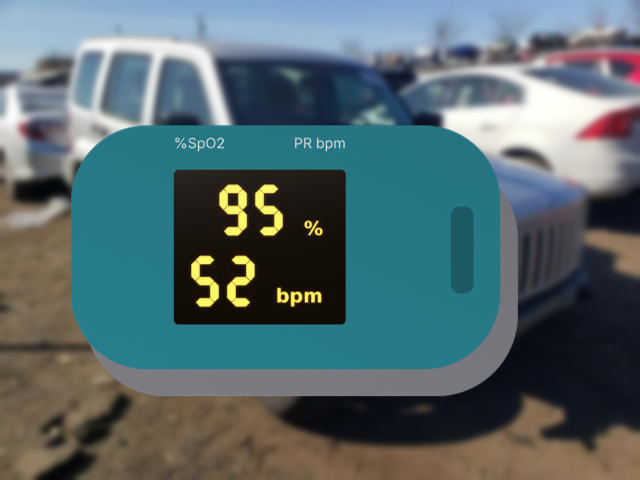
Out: 52 (bpm)
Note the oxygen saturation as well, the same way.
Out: 95 (%)
